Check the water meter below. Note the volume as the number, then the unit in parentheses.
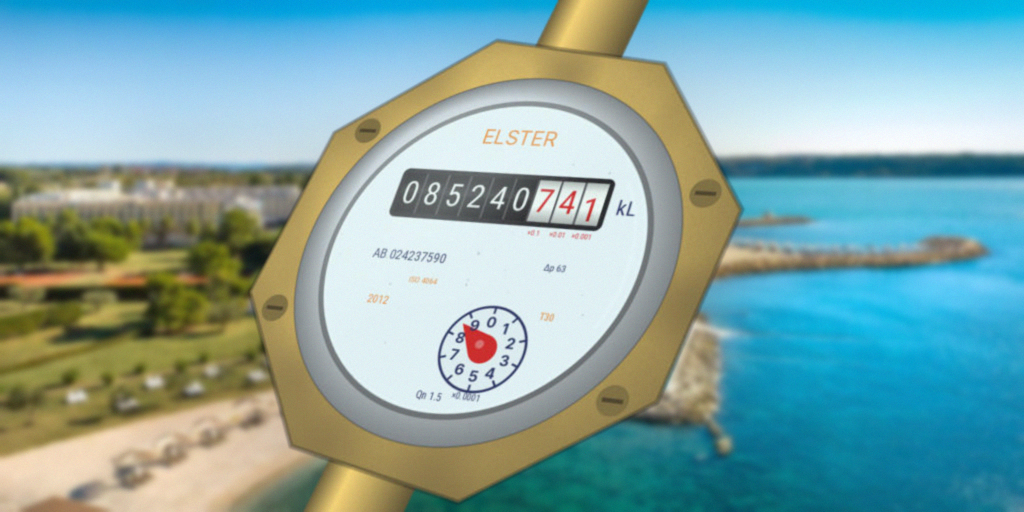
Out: 85240.7408 (kL)
